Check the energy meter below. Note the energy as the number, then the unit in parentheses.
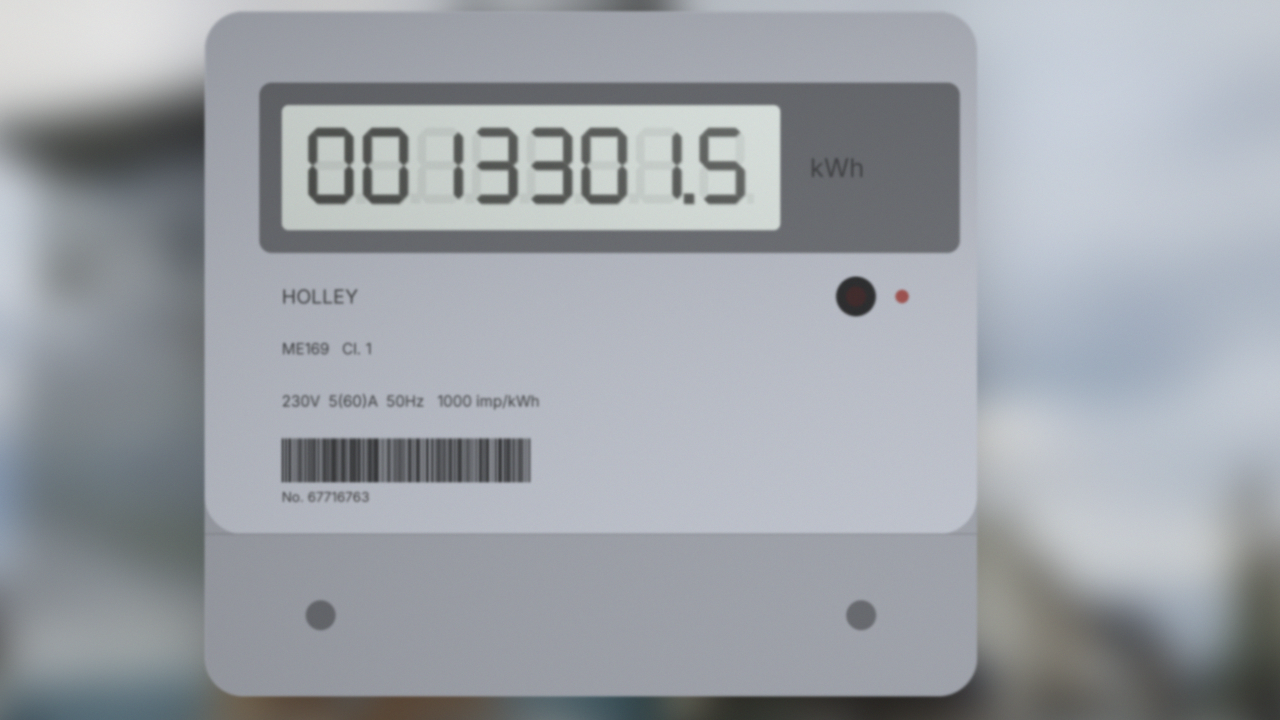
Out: 13301.5 (kWh)
